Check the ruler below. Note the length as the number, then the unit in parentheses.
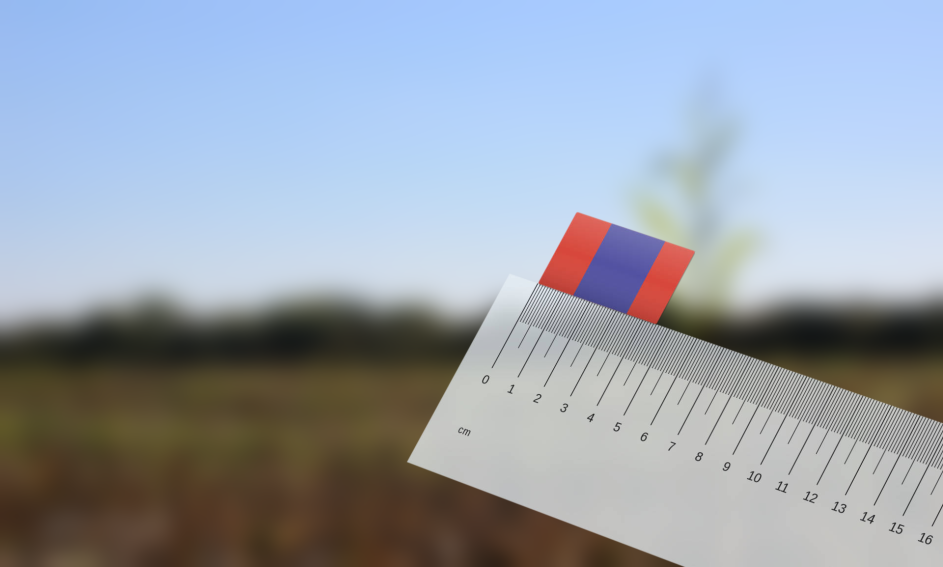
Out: 4.5 (cm)
